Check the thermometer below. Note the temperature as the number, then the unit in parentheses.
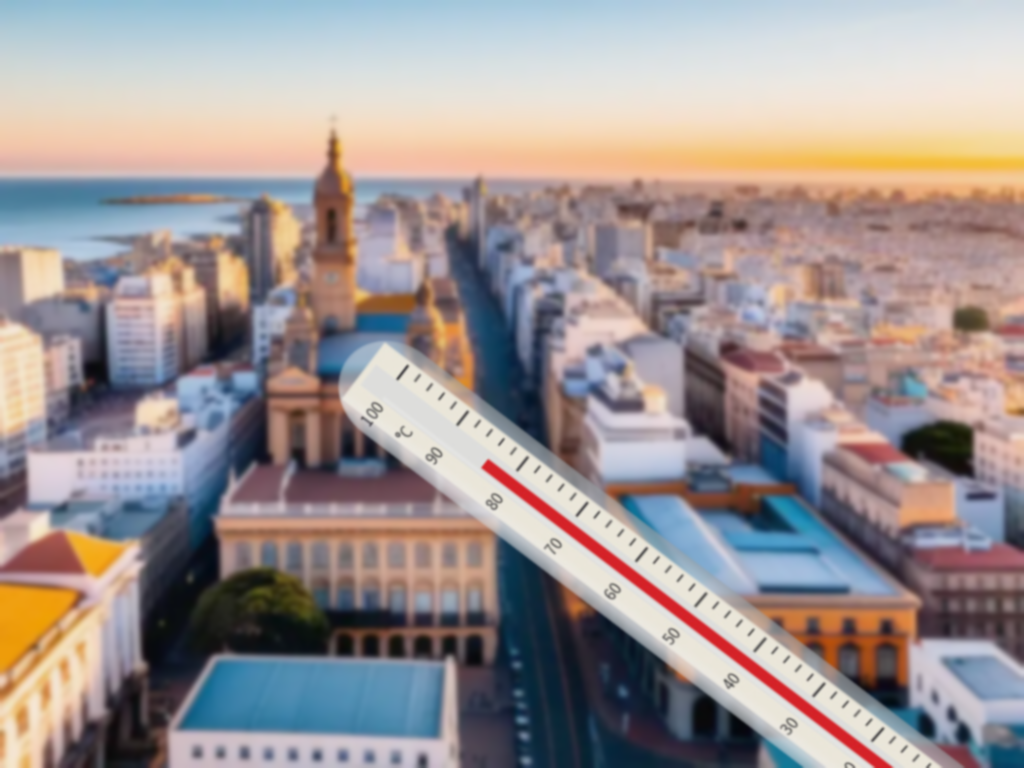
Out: 84 (°C)
